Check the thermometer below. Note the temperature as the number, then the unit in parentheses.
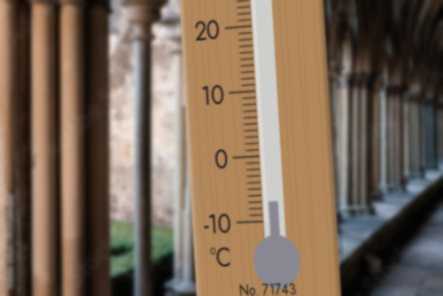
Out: -7 (°C)
